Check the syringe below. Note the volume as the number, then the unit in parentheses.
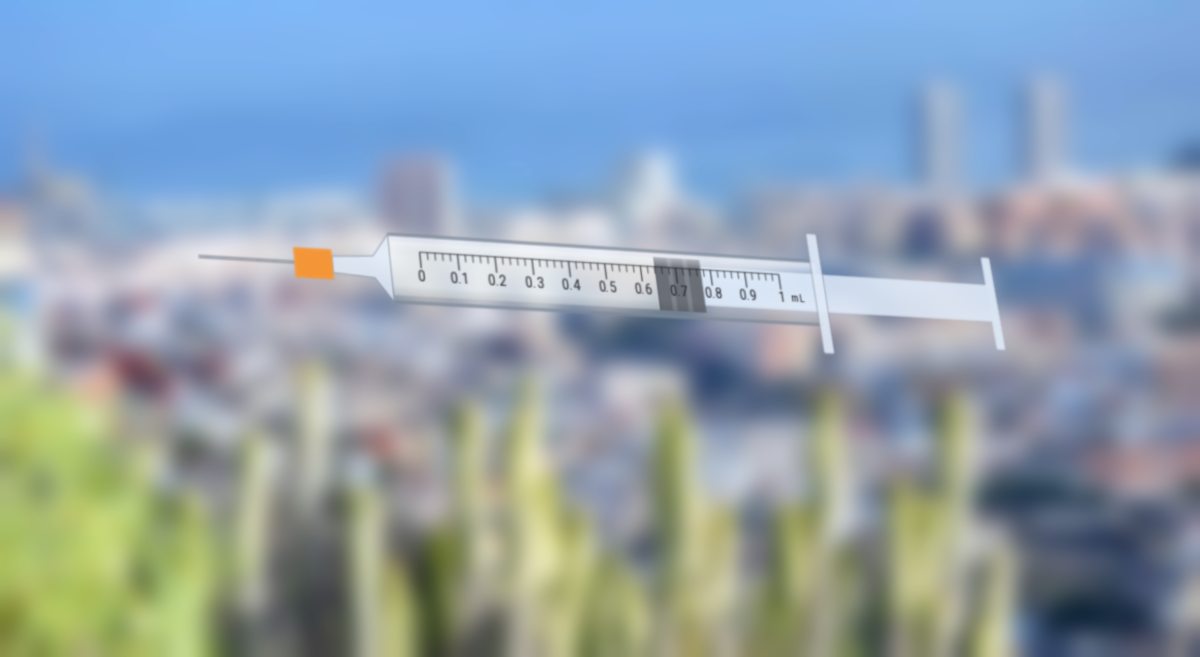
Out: 0.64 (mL)
